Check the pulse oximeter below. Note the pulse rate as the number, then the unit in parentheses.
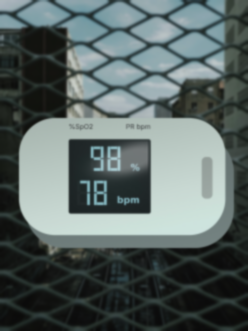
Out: 78 (bpm)
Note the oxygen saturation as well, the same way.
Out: 98 (%)
